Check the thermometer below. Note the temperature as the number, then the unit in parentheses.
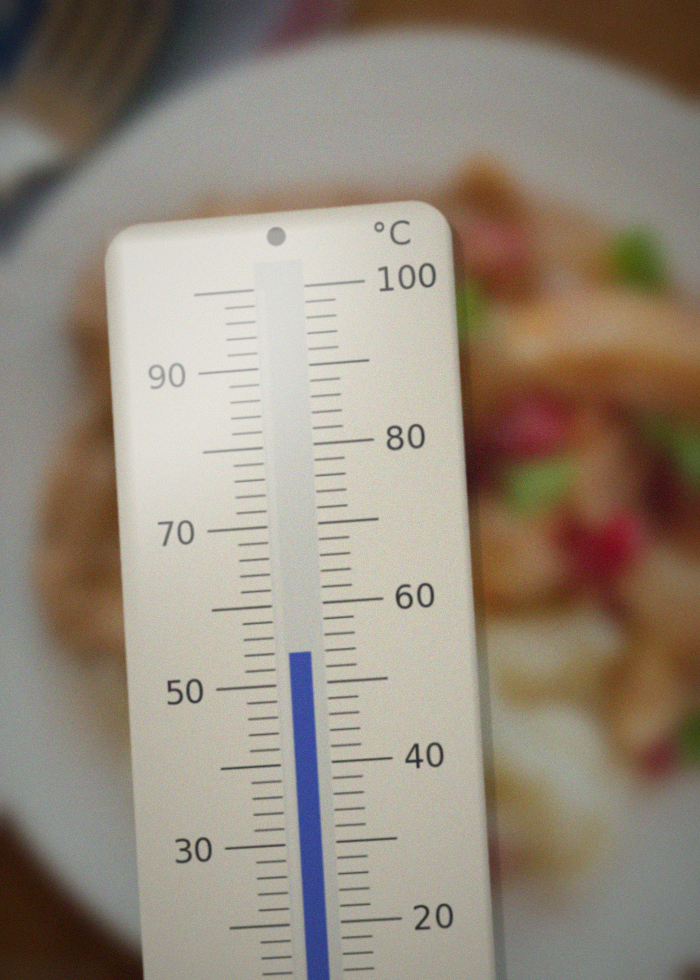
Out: 54 (°C)
